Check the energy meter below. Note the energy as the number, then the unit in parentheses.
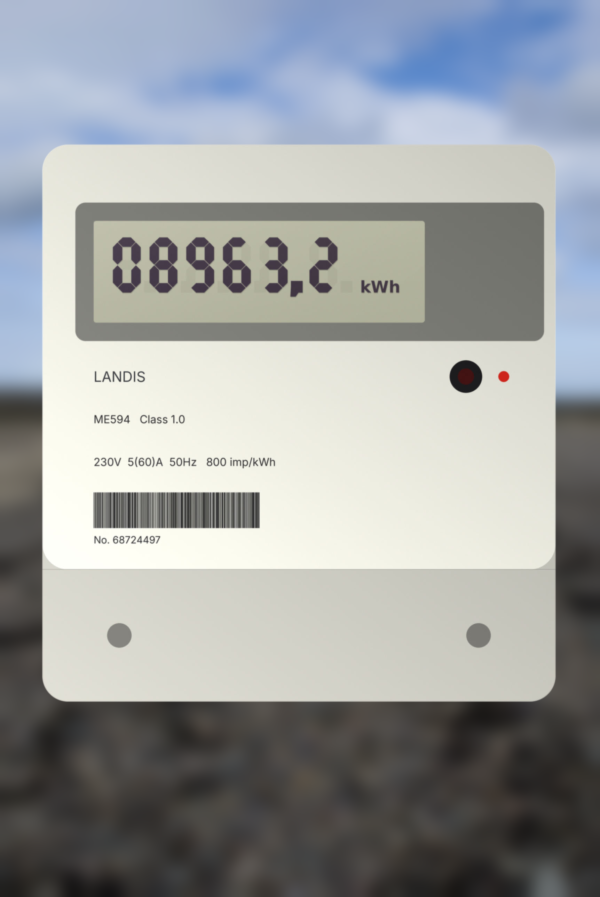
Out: 8963.2 (kWh)
